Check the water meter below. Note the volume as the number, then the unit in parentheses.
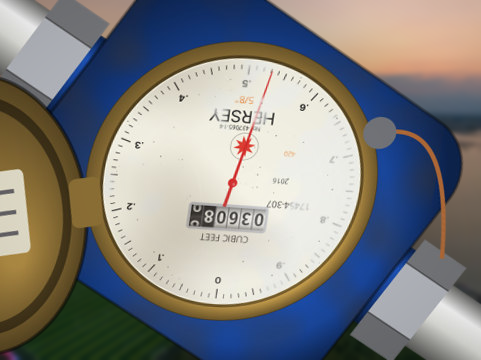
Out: 36088.53 (ft³)
